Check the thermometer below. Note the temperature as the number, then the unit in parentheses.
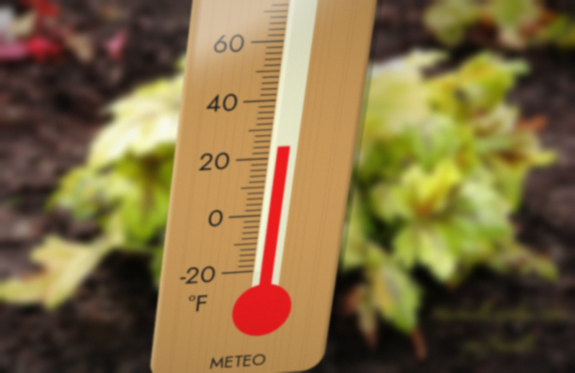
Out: 24 (°F)
